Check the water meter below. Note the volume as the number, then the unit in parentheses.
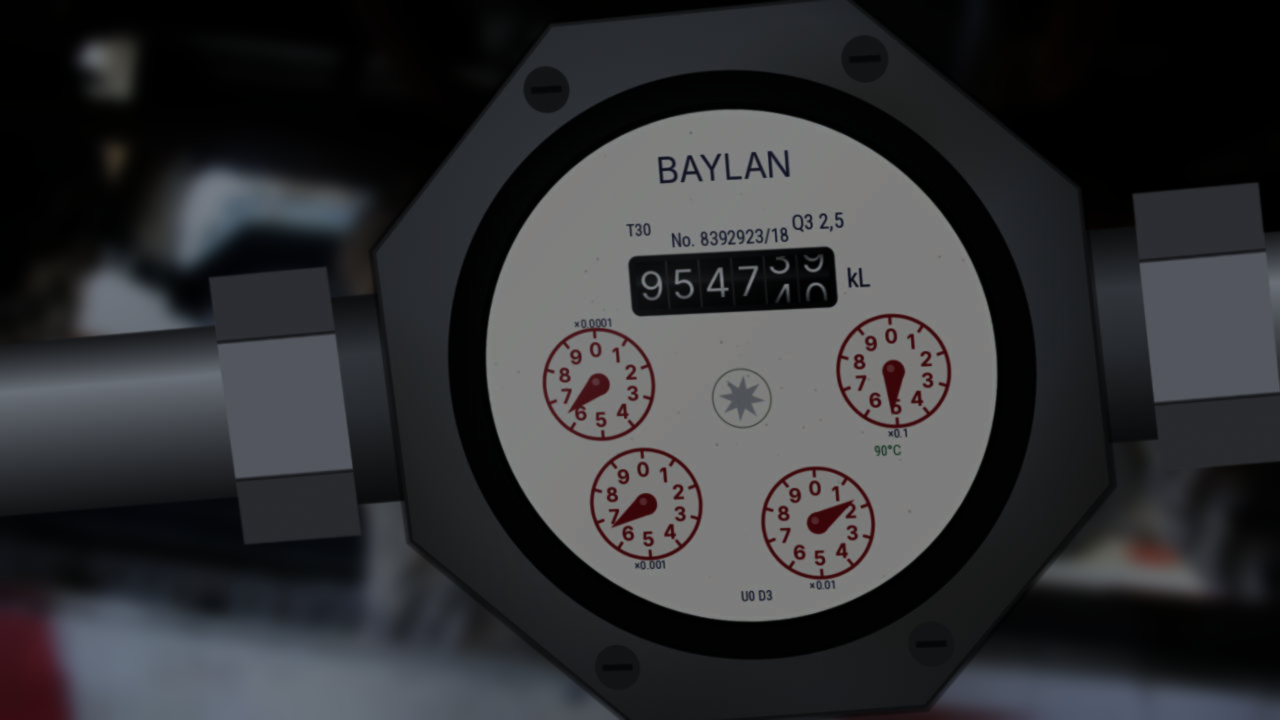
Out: 954739.5166 (kL)
